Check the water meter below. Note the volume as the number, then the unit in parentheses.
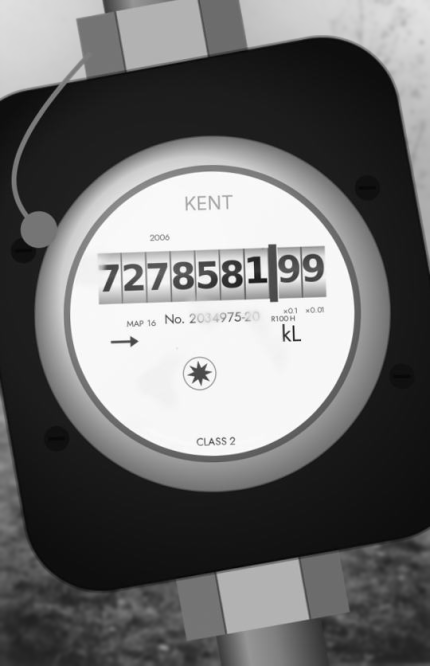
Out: 7278581.99 (kL)
